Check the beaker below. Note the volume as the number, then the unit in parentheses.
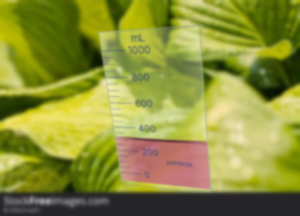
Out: 300 (mL)
